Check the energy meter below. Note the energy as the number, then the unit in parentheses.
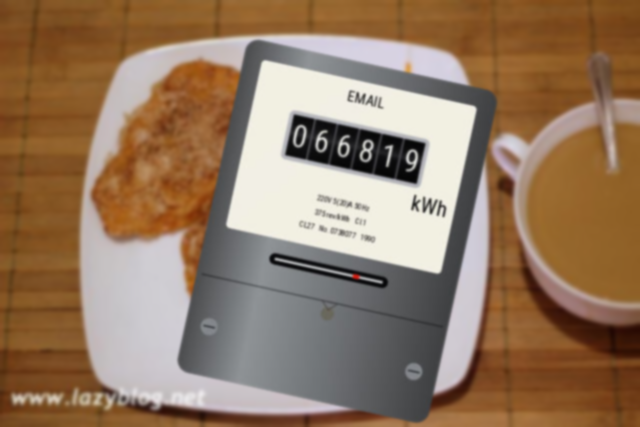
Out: 66819 (kWh)
